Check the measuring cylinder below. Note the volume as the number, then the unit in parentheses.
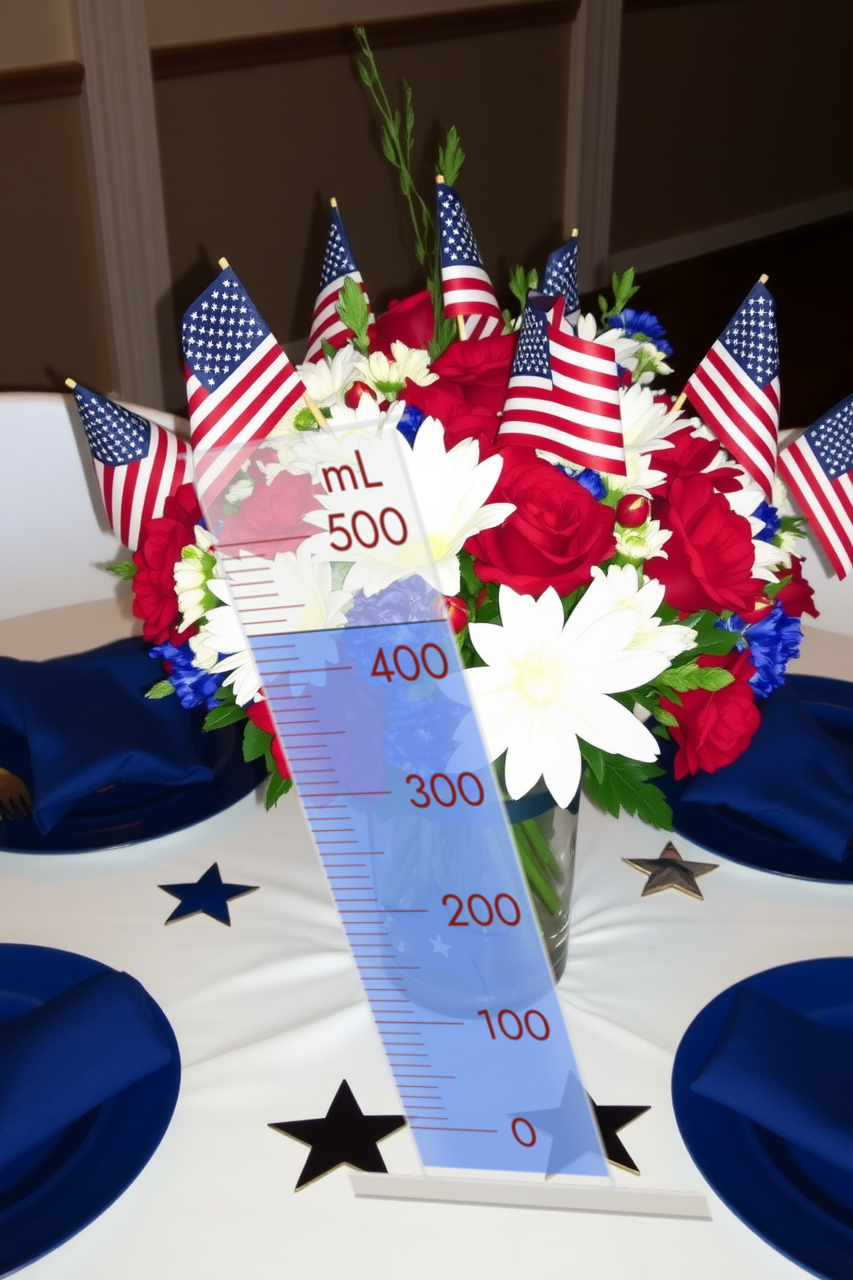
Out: 430 (mL)
